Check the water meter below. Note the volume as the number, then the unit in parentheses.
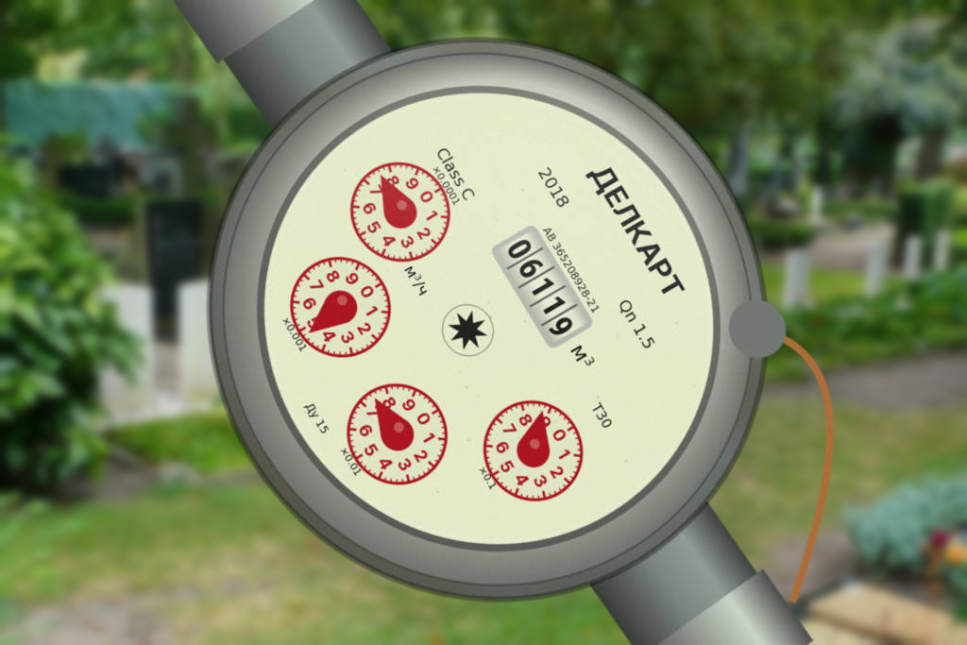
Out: 6118.8747 (m³)
